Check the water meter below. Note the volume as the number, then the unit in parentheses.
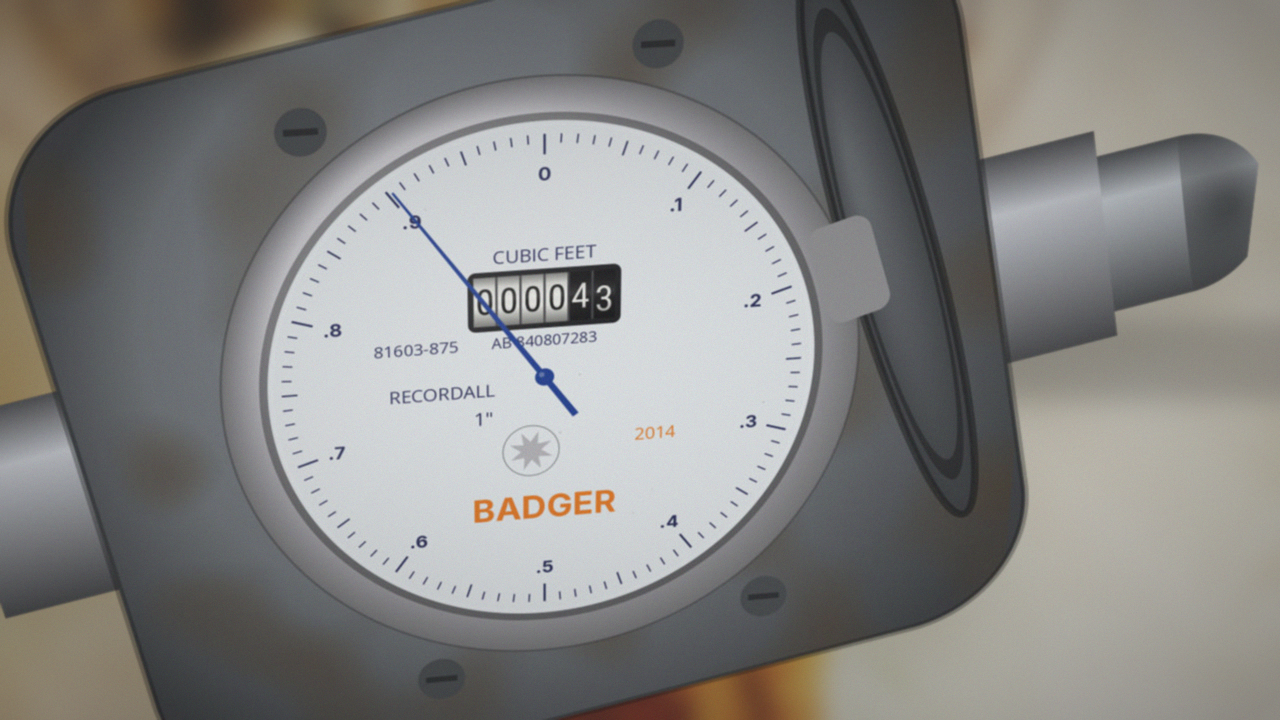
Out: 42.90 (ft³)
